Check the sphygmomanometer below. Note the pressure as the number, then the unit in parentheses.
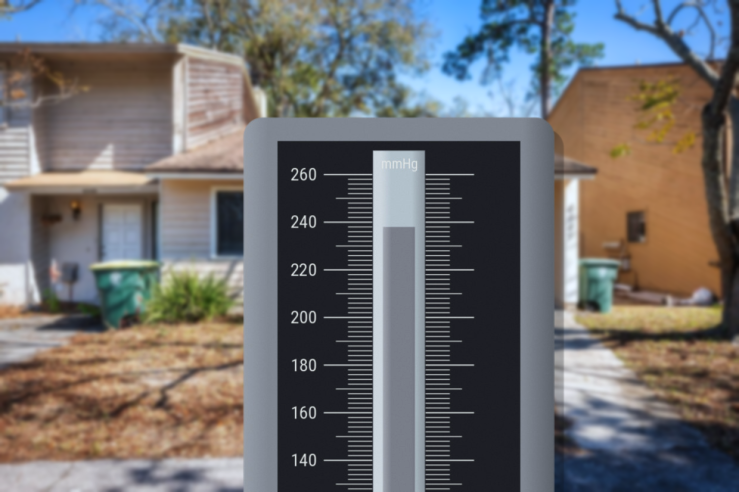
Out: 238 (mmHg)
